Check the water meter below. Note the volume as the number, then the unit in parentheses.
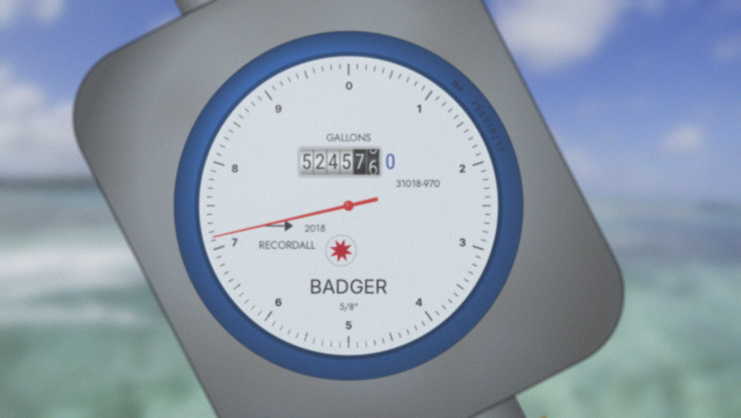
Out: 5245757.1 (gal)
